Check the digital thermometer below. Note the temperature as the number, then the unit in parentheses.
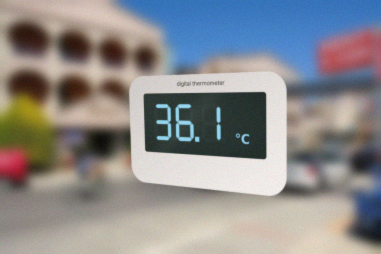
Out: 36.1 (°C)
